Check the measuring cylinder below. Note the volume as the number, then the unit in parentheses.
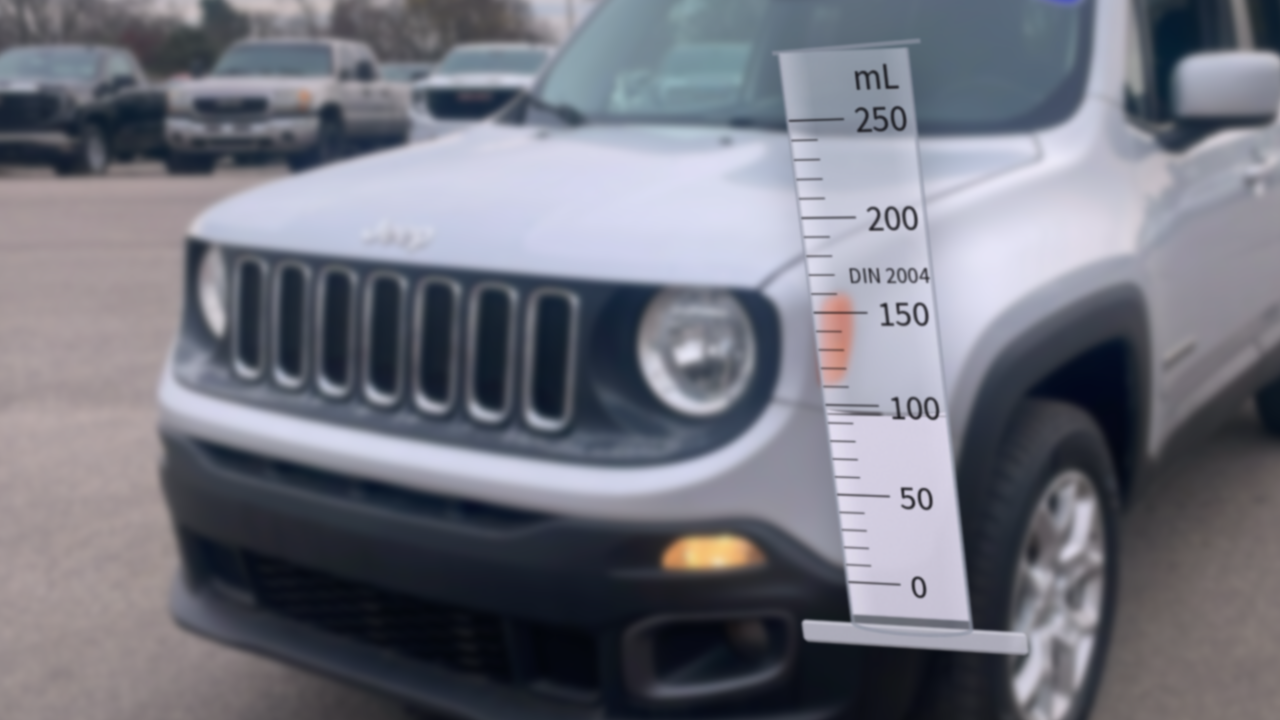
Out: 95 (mL)
